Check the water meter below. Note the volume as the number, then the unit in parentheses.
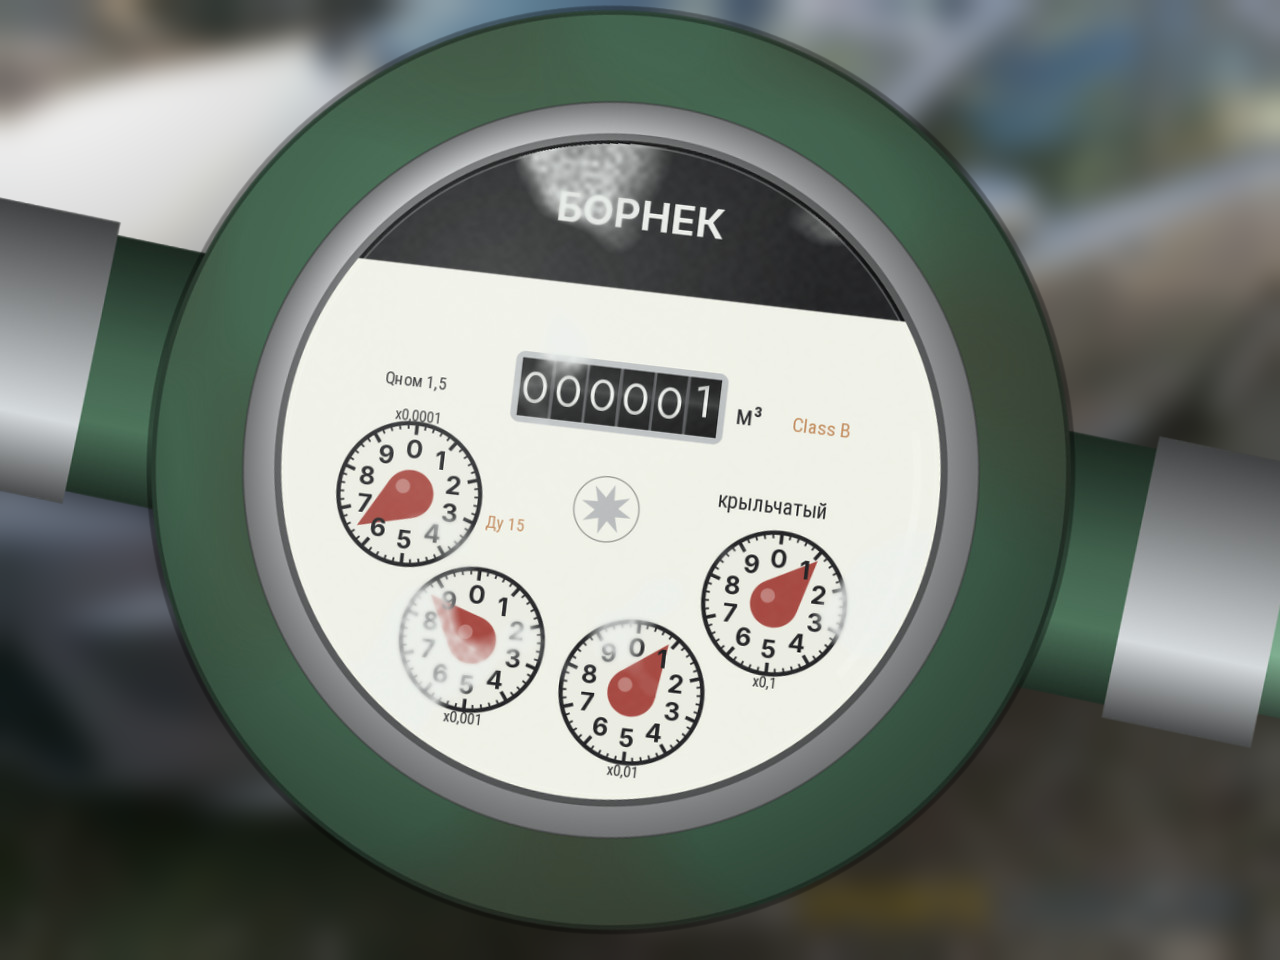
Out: 1.1086 (m³)
